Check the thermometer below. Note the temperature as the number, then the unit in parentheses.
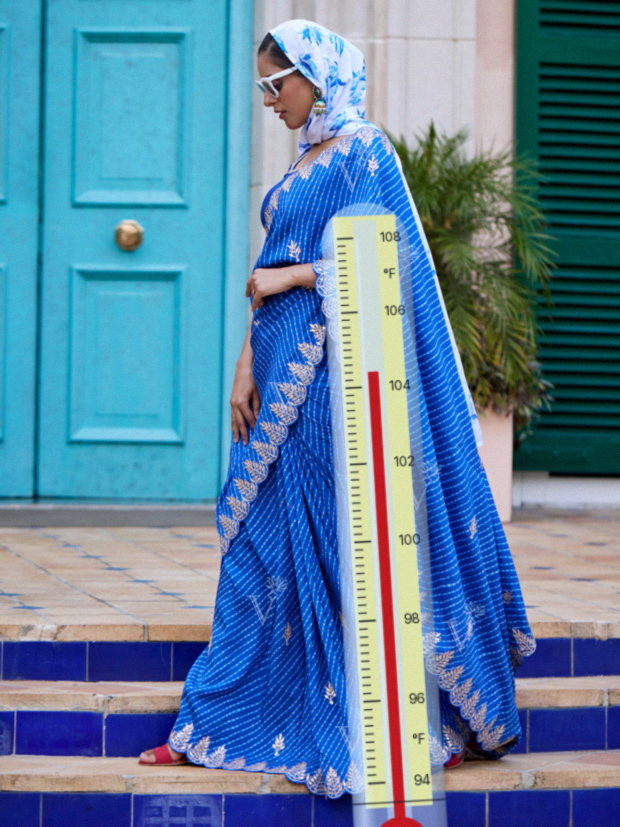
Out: 104.4 (°F)
